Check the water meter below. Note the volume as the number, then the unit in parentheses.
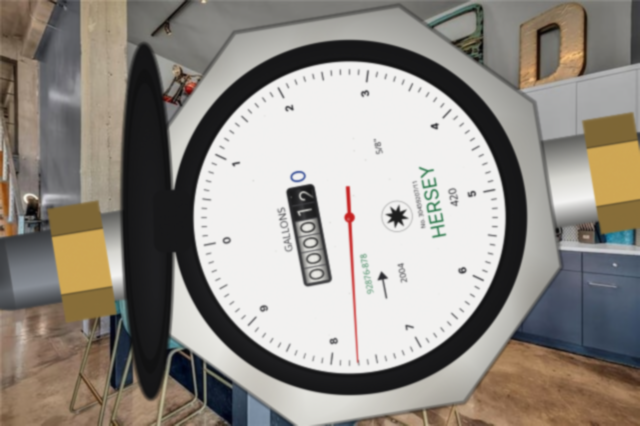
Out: 117.7 (gal)
